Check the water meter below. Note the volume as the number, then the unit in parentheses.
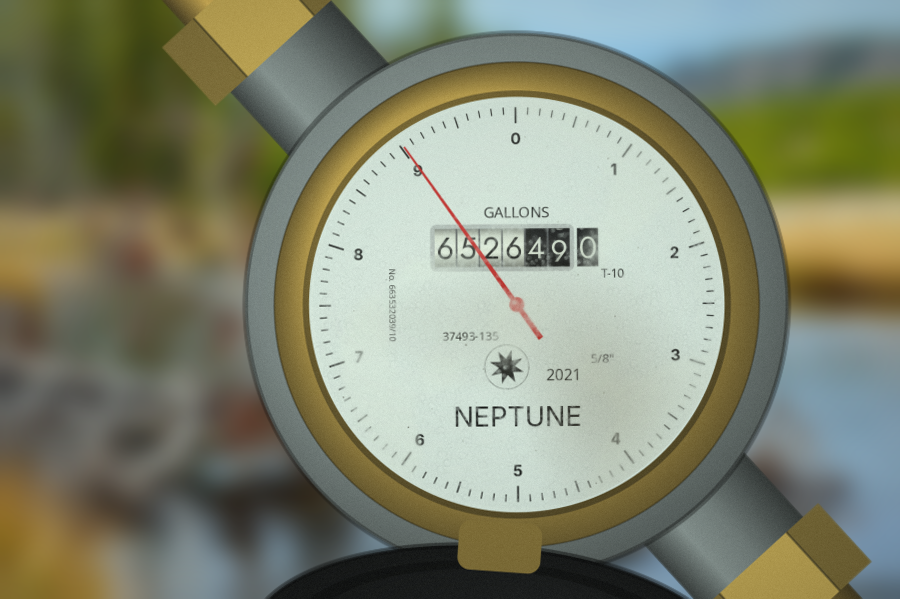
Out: 6526489.0 (gal)
